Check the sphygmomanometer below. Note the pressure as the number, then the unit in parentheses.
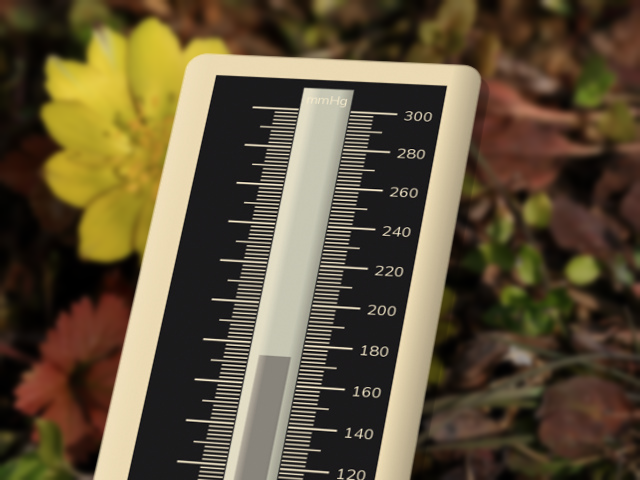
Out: 174 (mmHg)
